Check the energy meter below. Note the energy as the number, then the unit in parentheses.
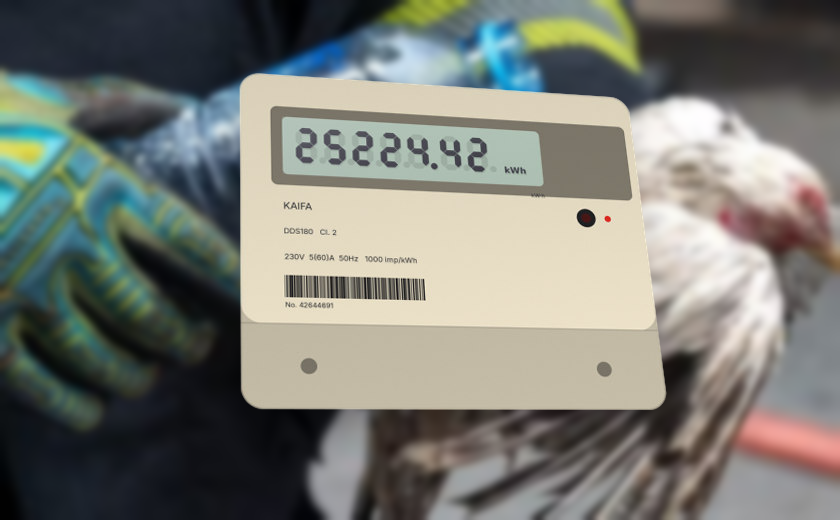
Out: 25224.42 (kWh)
